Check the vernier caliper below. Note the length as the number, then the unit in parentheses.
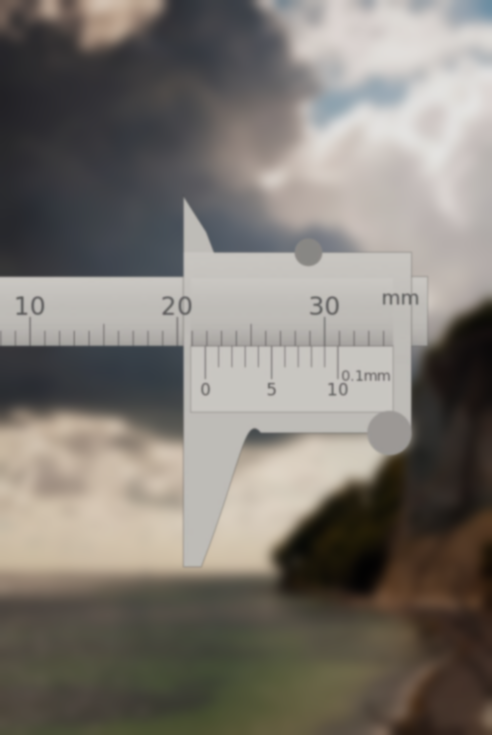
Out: 21.9 (mm)
